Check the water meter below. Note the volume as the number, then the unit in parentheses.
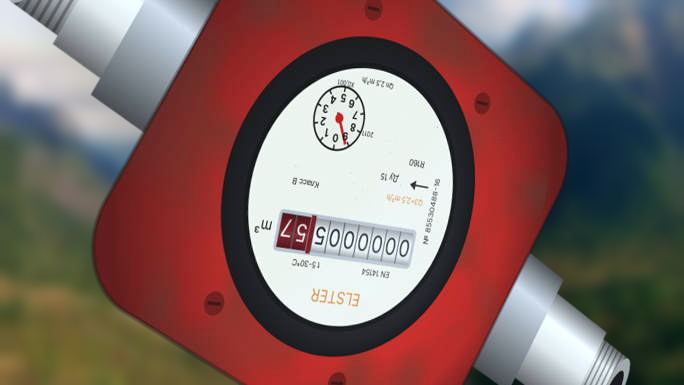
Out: 5.569 (m³)
